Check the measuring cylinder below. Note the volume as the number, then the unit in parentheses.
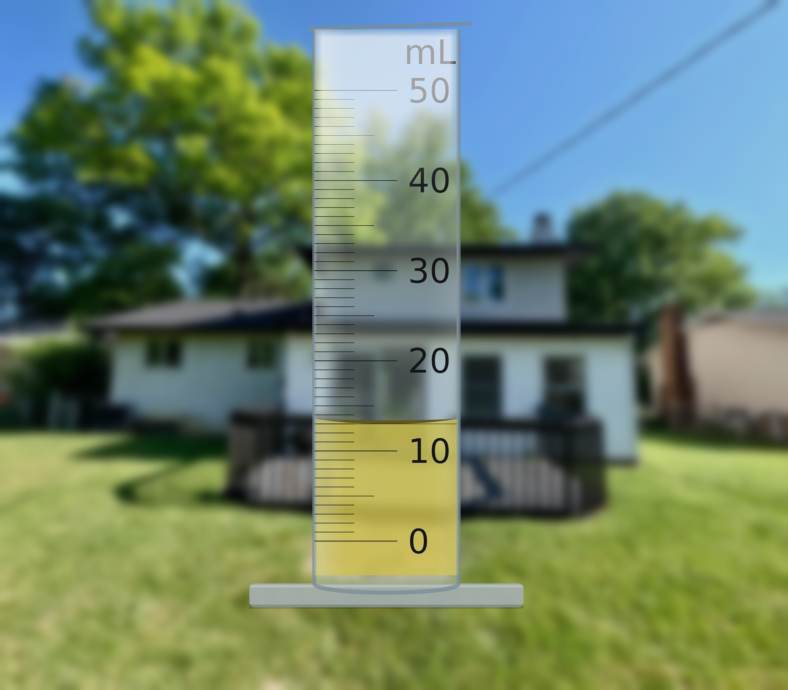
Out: 13 (mL)
